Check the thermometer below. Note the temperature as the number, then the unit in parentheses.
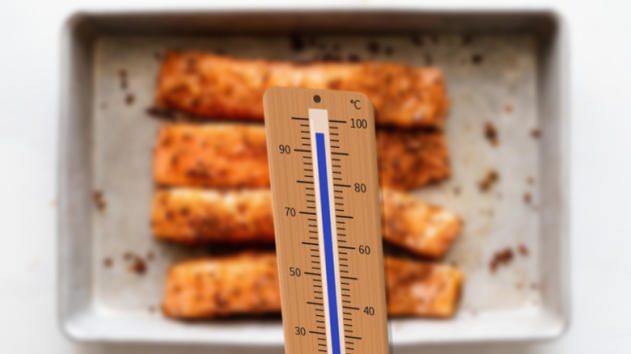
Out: 96 (°C)
